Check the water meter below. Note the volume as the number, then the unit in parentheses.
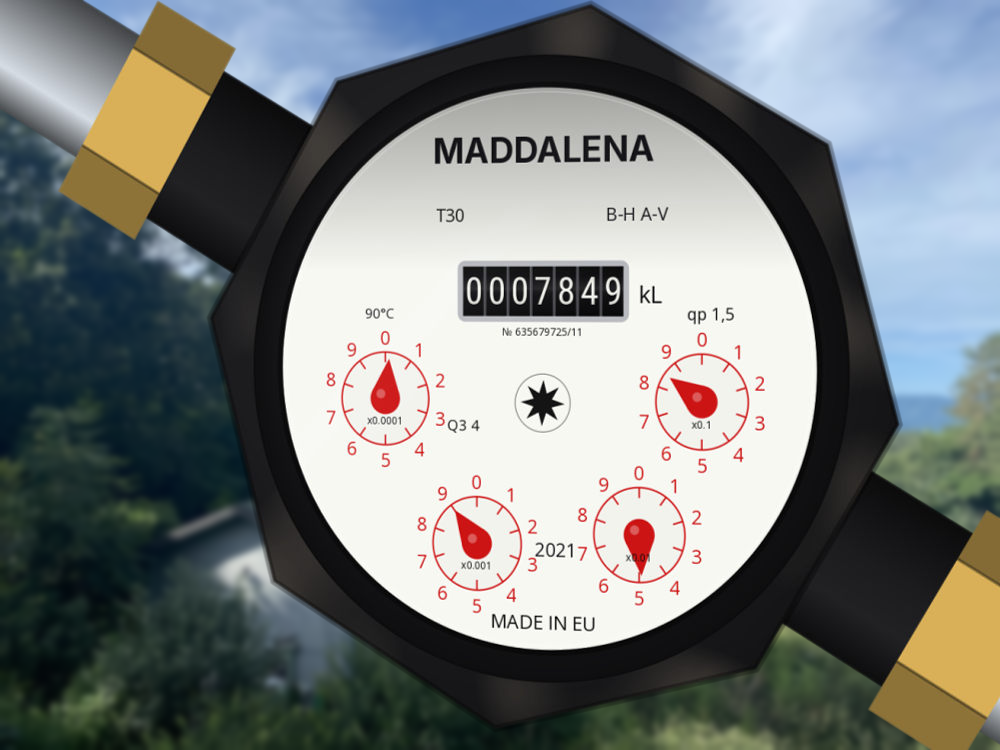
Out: 7849.8490 (kL)
